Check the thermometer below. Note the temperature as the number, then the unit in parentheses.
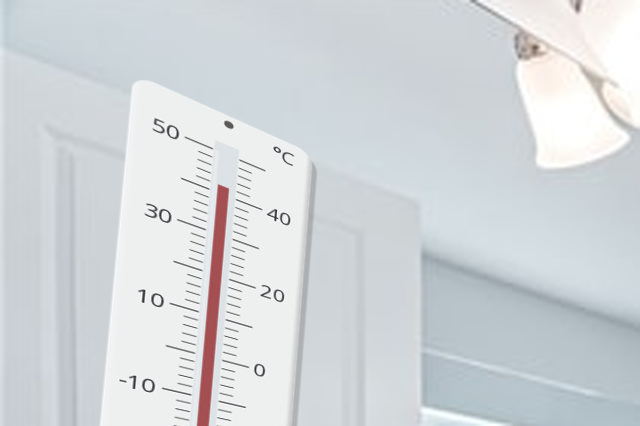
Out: 42 (°C)
